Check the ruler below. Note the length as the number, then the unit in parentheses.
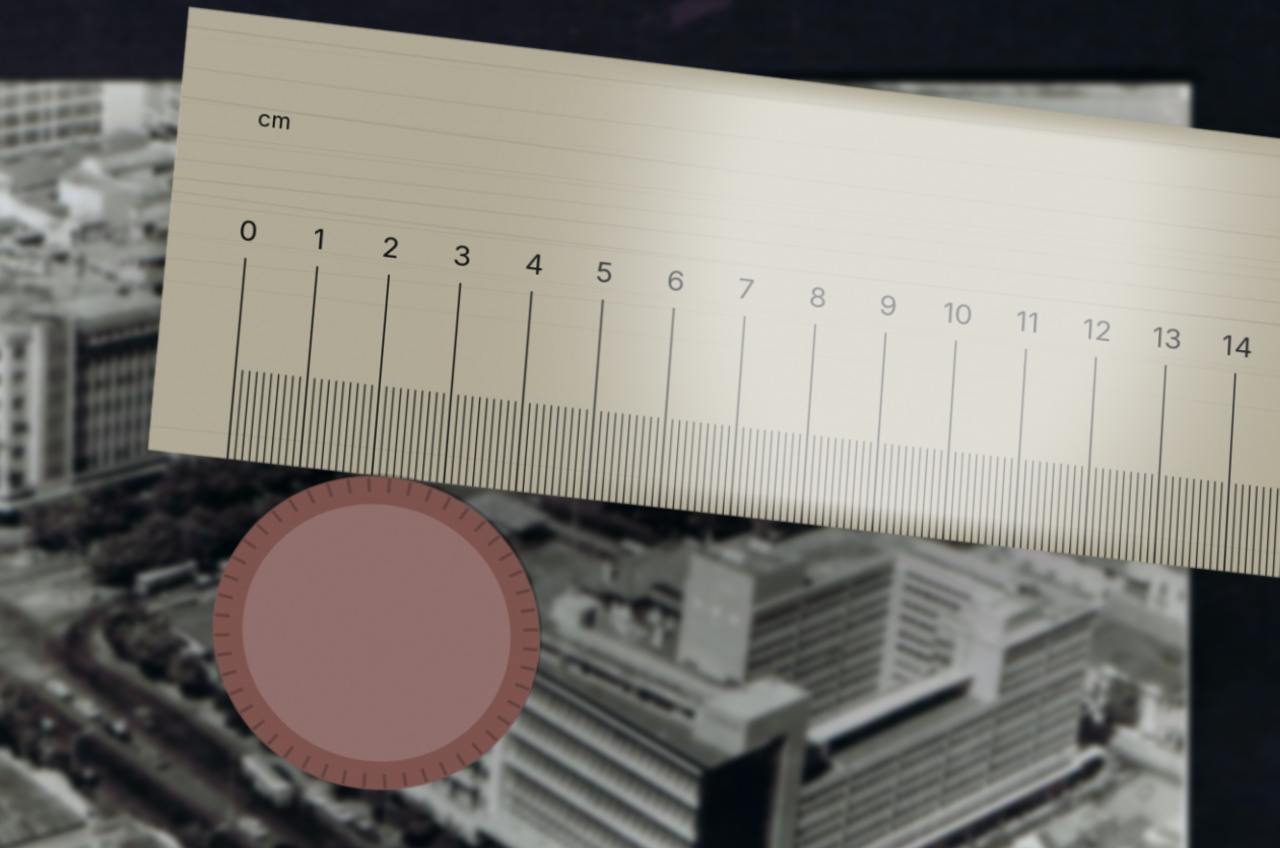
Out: 4.5 (cm)
